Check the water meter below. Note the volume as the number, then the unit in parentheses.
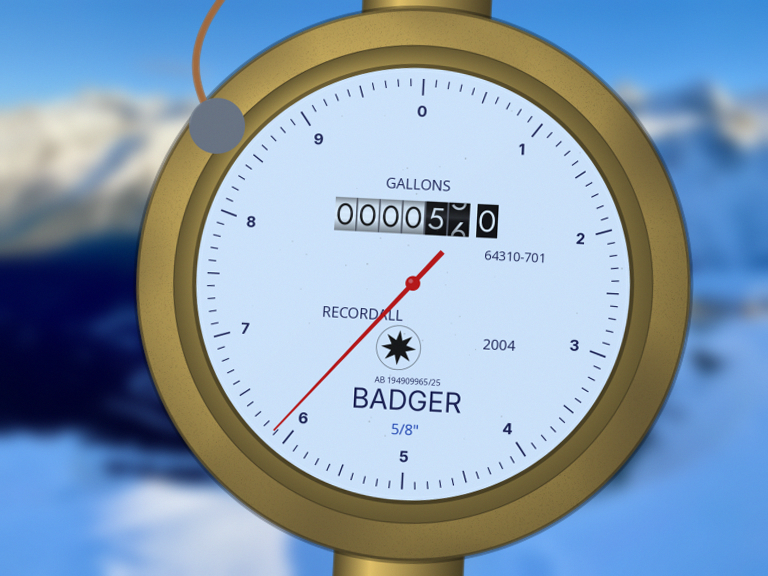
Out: 556.1 (gal)
